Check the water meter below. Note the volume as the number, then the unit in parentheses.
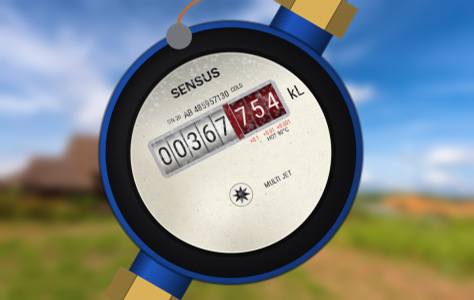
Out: 367.754 (kL)
